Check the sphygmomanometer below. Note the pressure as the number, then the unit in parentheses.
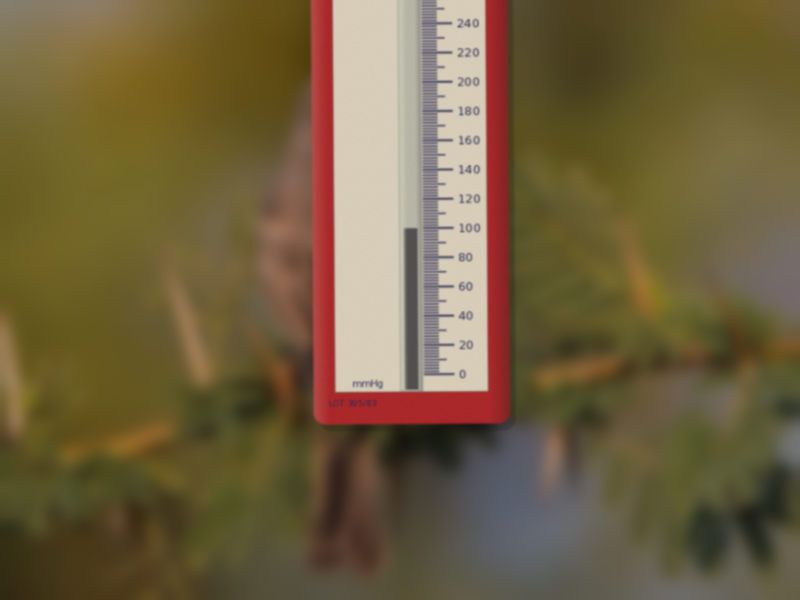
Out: 100 (mmHg)
